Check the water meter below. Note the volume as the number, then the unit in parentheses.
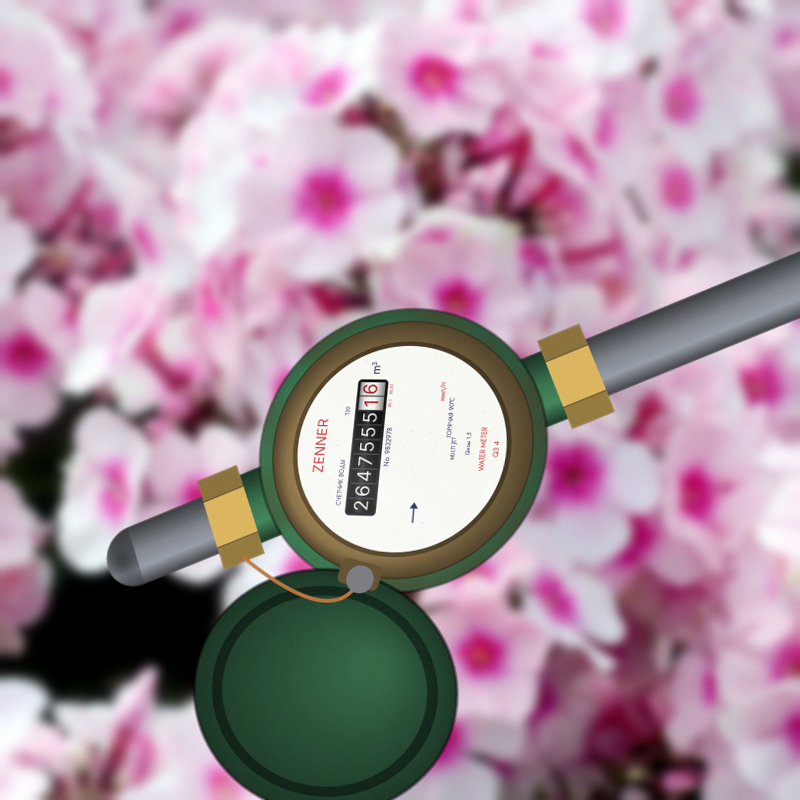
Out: 2647555.16 (m³)
